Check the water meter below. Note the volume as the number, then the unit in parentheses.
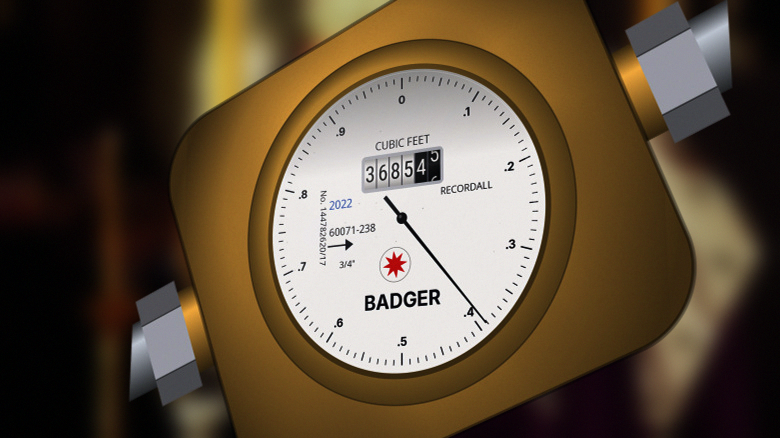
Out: 368545.39 (ft³)
